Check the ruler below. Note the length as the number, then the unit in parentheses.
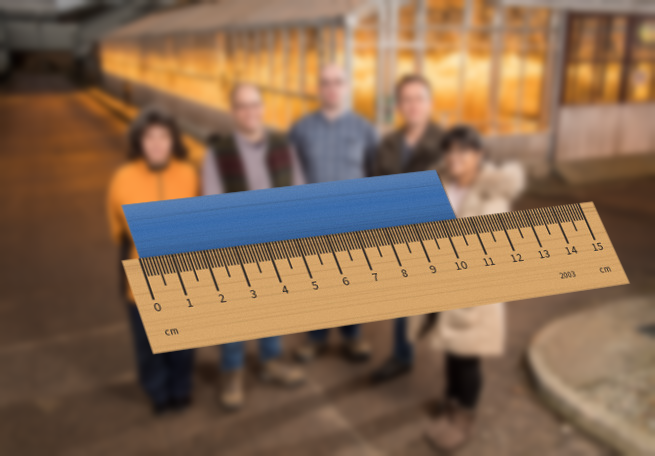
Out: 10.5 (cm)
